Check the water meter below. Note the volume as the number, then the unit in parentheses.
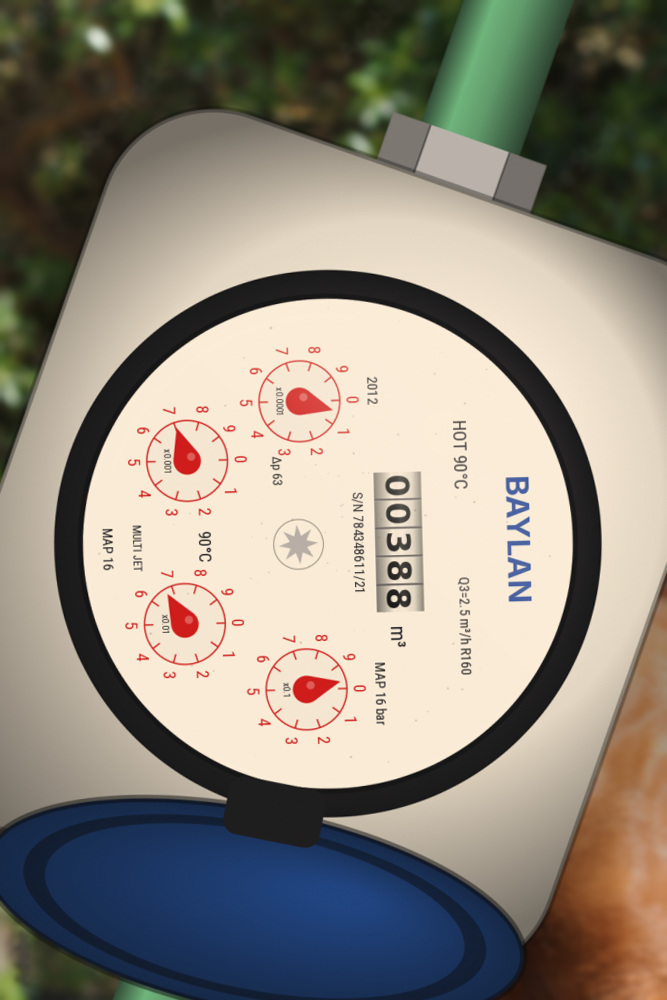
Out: 387.9670 (m³)
